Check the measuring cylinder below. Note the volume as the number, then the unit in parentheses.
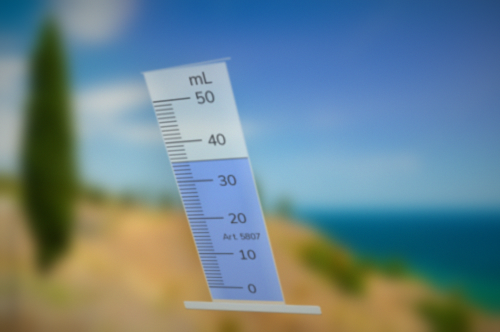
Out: 35 (mL)
